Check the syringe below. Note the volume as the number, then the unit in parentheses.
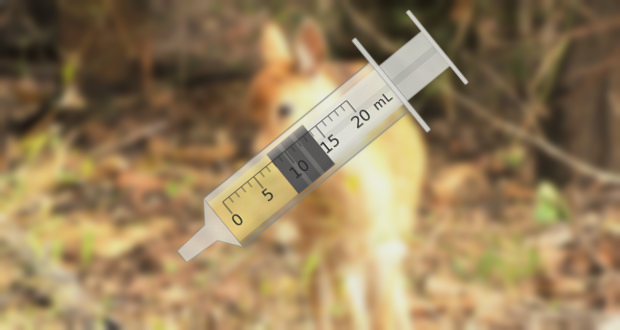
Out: 8 (mL)
